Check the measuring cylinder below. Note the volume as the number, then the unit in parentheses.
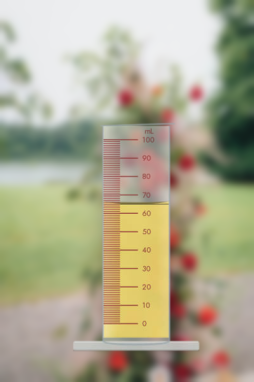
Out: 65 (mL)
